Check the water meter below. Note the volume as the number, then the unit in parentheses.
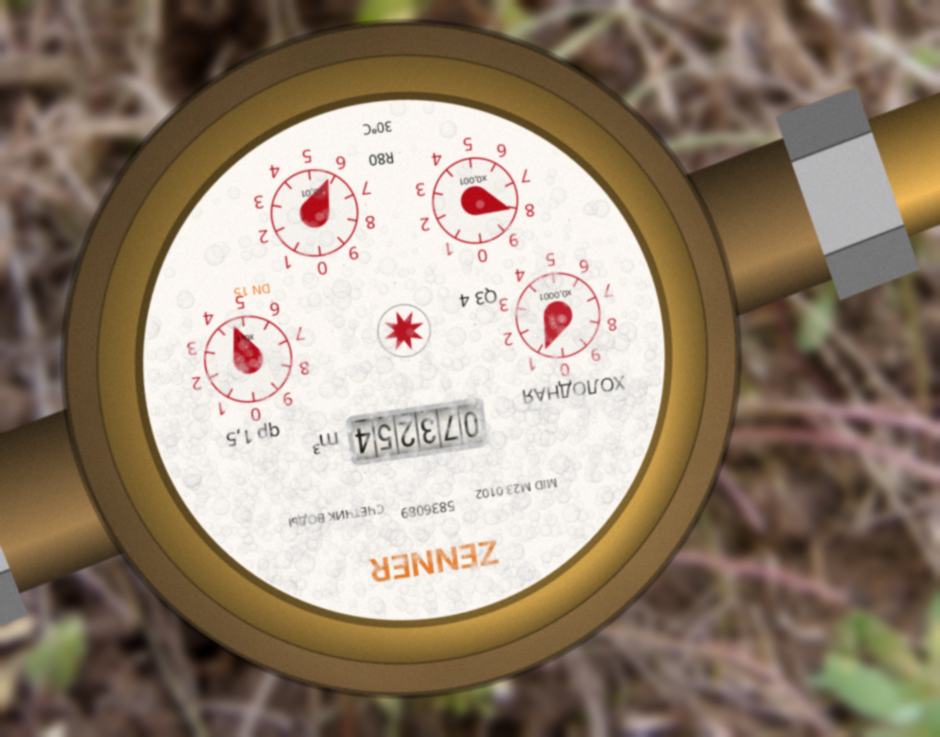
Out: 73254.4580 (m³)
